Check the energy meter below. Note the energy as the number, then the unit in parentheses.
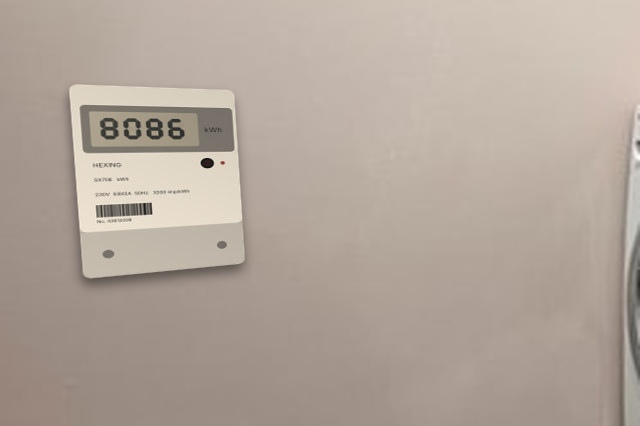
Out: 8086 (kWh)
